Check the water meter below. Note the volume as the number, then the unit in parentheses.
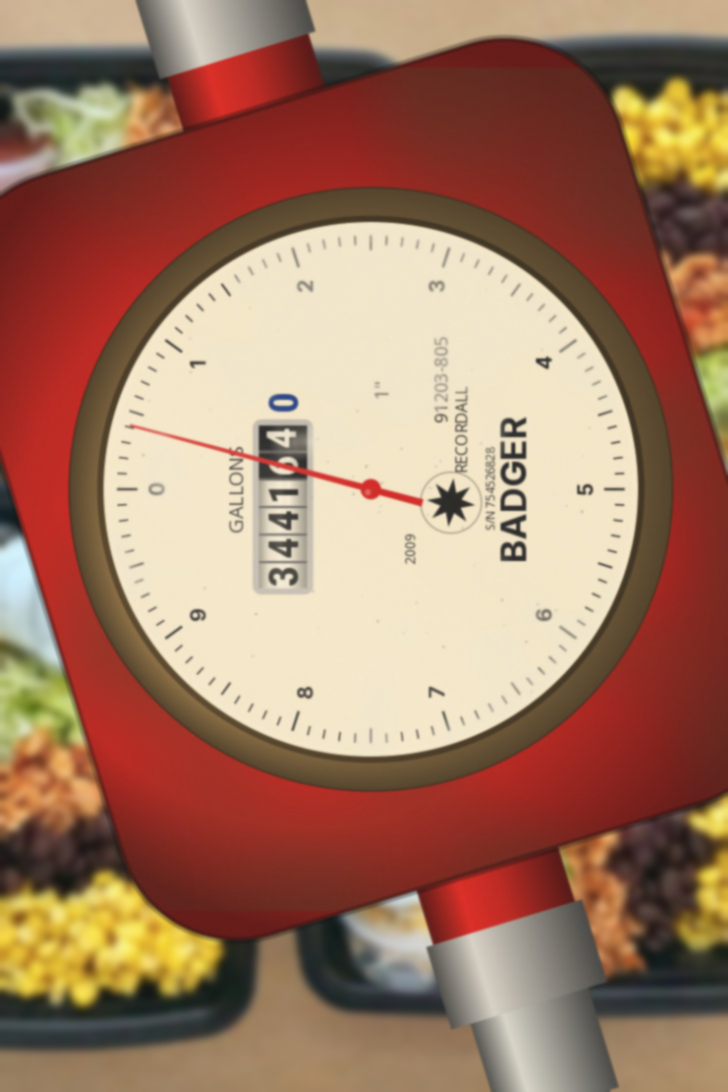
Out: 3441640.4 (gal)
